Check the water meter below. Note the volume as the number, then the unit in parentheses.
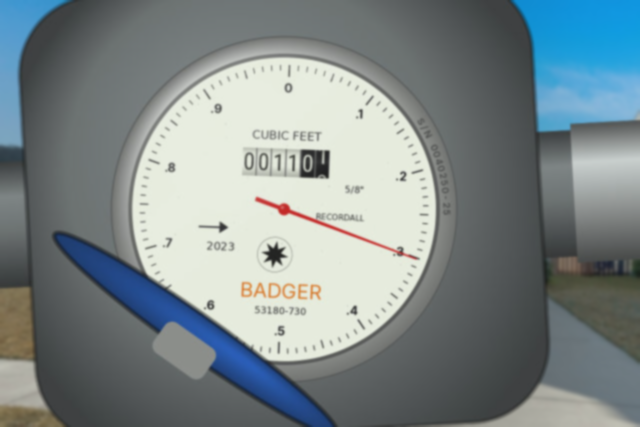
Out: 1101.30 (ft³)
